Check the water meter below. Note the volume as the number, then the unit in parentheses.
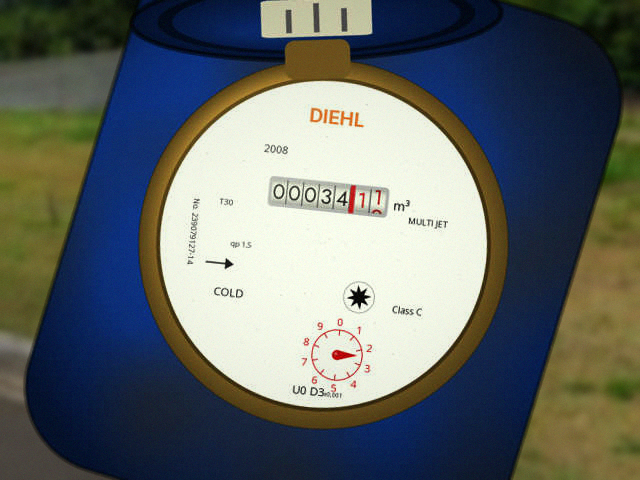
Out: 34.112 (m³)
